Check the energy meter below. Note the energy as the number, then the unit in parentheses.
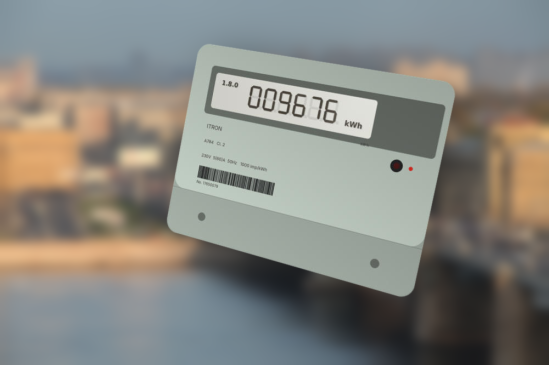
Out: 9676 (kWh)
